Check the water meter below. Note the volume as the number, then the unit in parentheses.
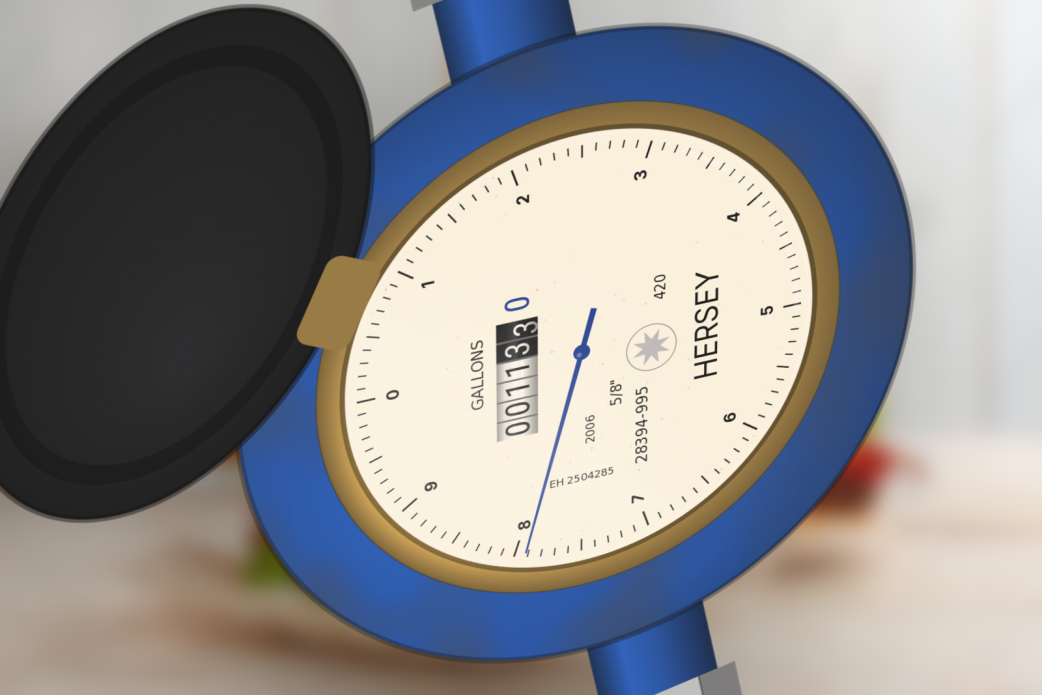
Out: 11327.9 (gal)
